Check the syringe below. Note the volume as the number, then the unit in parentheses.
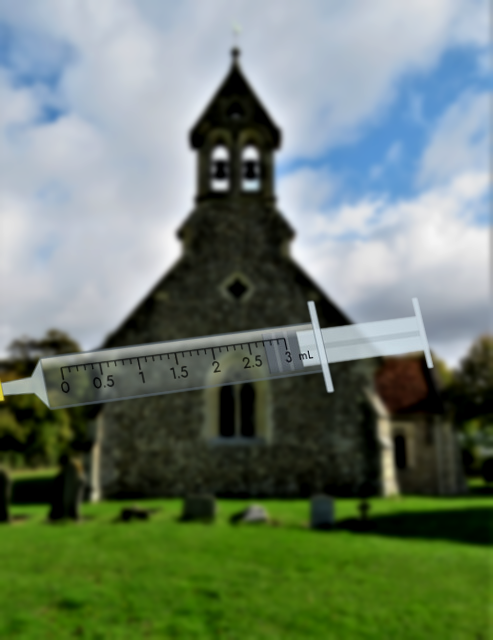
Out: 2.7 (mL)
